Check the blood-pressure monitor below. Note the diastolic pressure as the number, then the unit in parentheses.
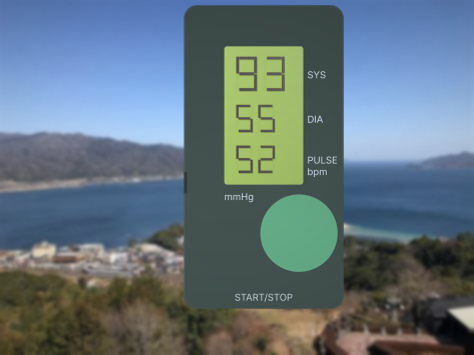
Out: 55 (mmHg)
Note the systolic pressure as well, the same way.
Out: 93 (mmHg)
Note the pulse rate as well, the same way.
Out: 52 (bpm)
